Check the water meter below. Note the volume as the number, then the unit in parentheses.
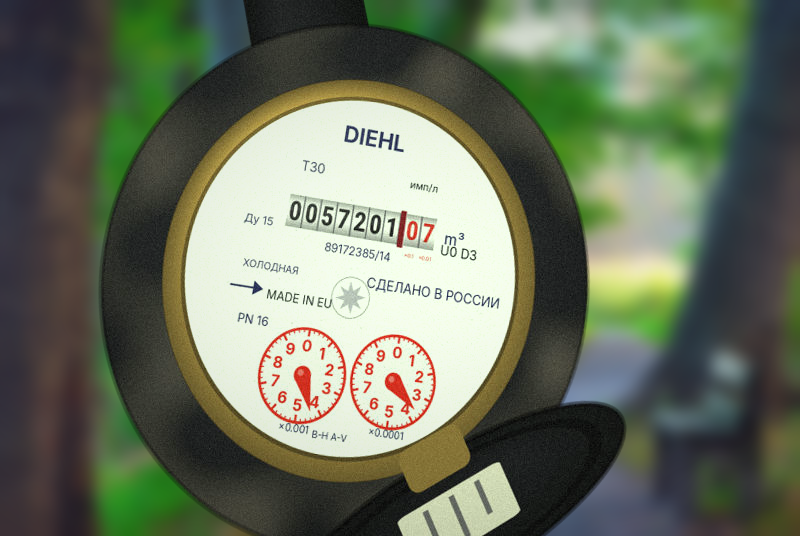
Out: 57201.0743 (m³)
